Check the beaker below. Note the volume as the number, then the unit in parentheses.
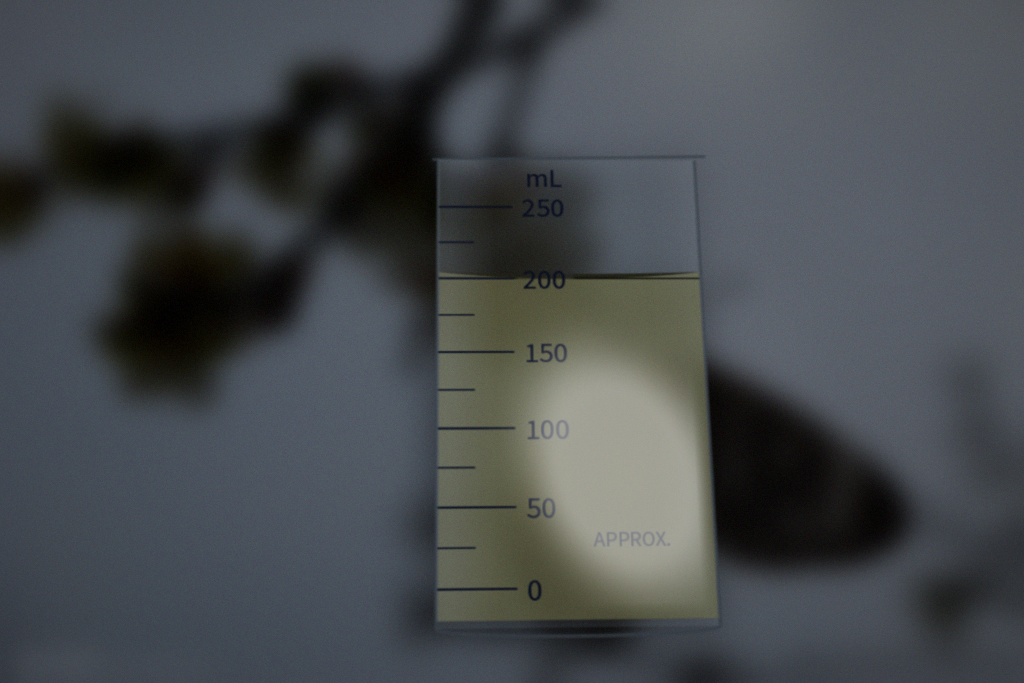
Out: 200 (mL)
